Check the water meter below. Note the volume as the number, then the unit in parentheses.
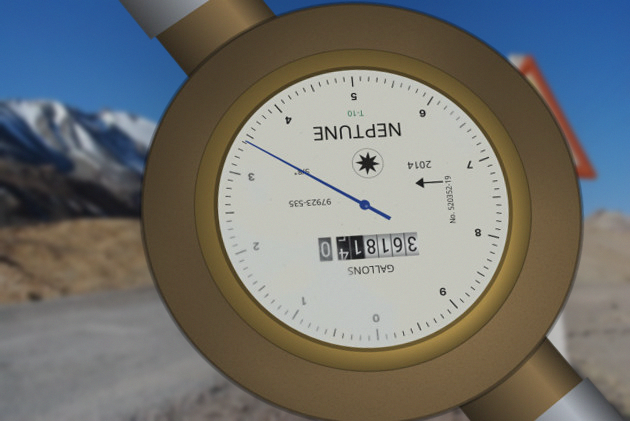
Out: 3618143.4 (gal)
